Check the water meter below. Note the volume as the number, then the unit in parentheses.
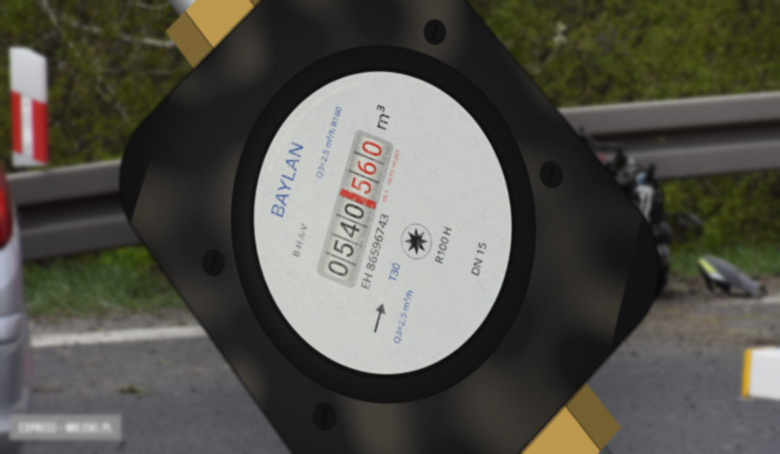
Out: 540.560 (m³)
